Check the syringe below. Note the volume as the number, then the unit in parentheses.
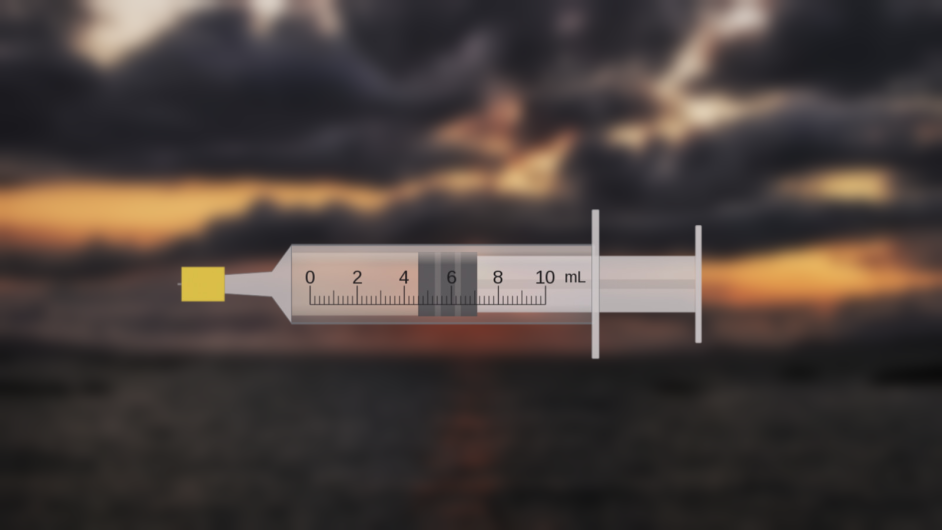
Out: 4.6 (mL)
